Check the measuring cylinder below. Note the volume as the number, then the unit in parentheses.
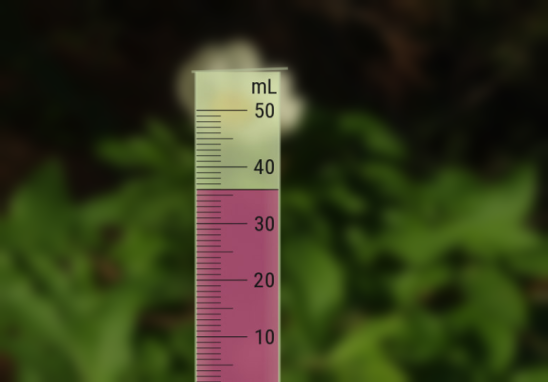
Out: 36 (mL)
